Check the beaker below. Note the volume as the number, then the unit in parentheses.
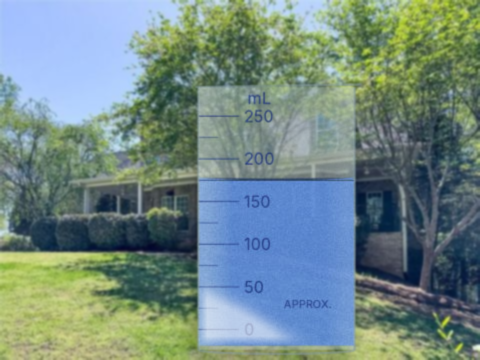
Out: 175 (mL)
